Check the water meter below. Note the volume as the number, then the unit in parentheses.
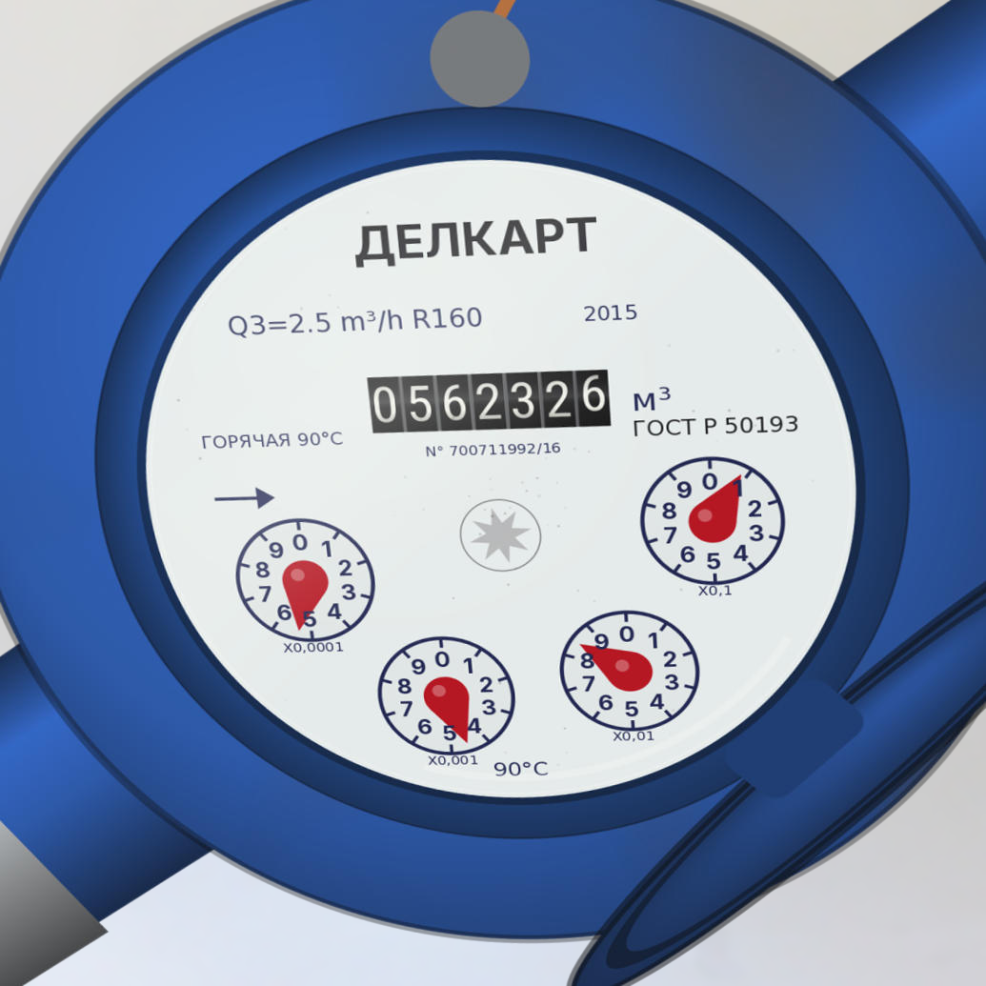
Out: 562326.0845 (m³)
